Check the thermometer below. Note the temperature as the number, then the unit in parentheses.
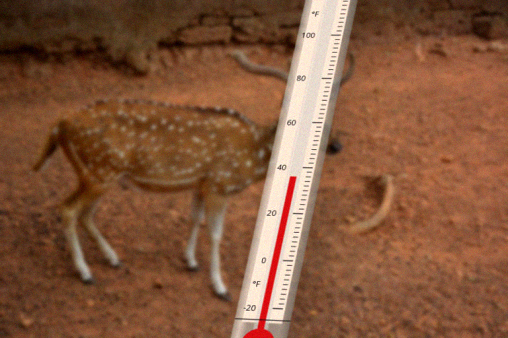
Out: 36 (°F)
